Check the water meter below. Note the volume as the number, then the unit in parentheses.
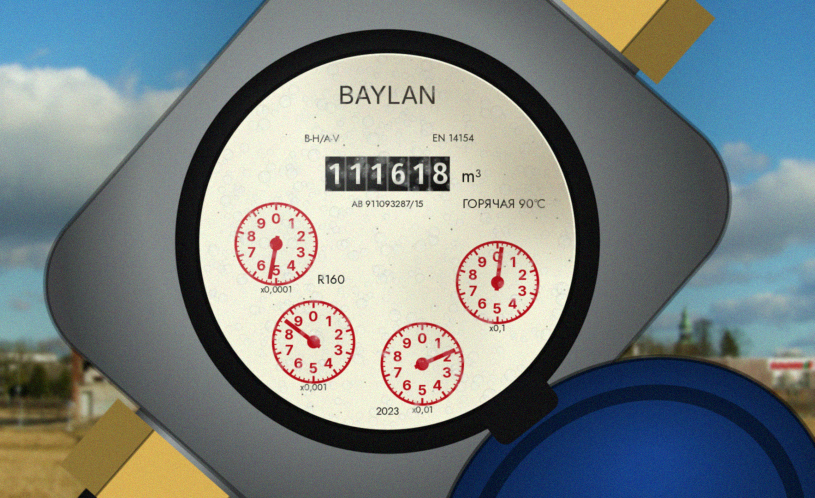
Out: 111618.0185 (m³)
